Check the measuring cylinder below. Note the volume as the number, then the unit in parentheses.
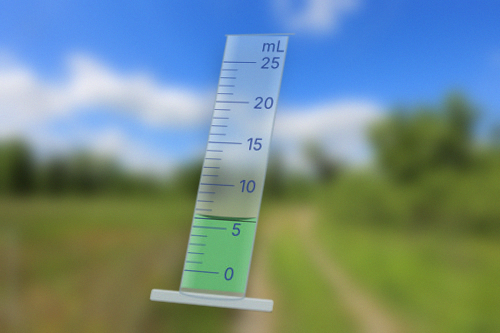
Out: 6 (mL)
